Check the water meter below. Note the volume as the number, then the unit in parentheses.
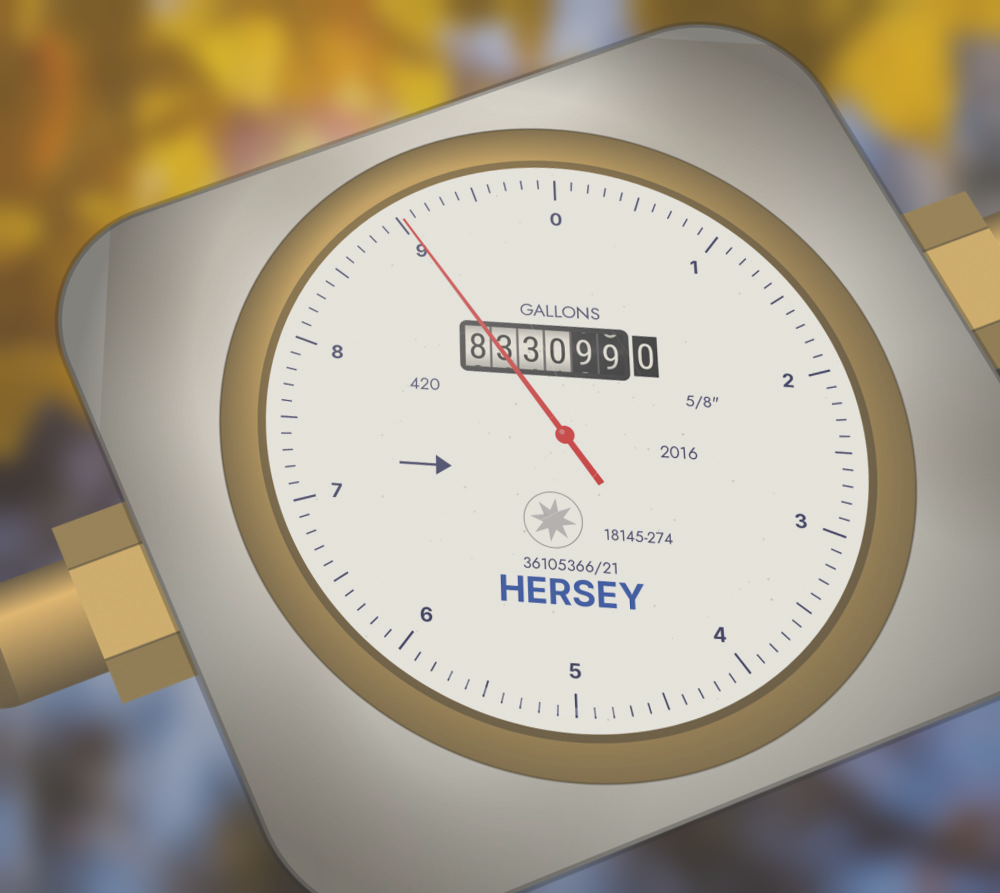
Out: 8330989.0 (gal)
